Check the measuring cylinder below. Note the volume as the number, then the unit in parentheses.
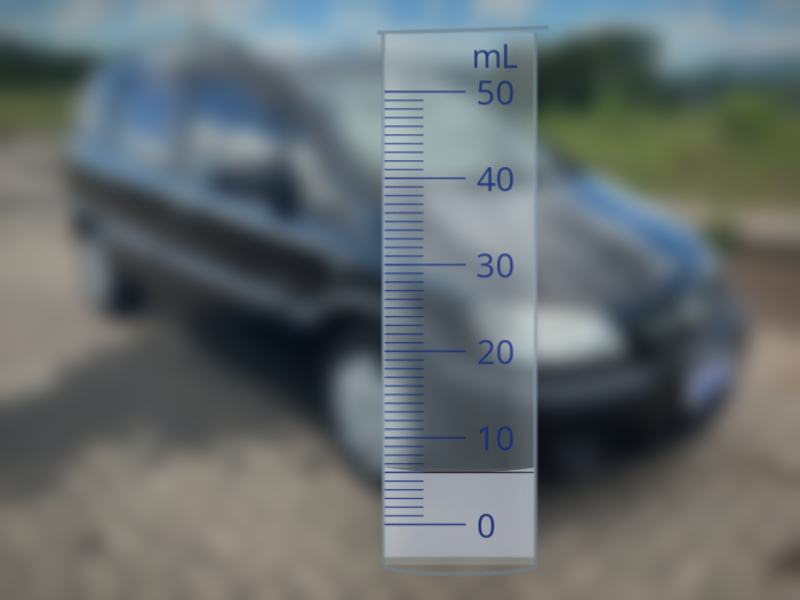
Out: 6 (mL)
